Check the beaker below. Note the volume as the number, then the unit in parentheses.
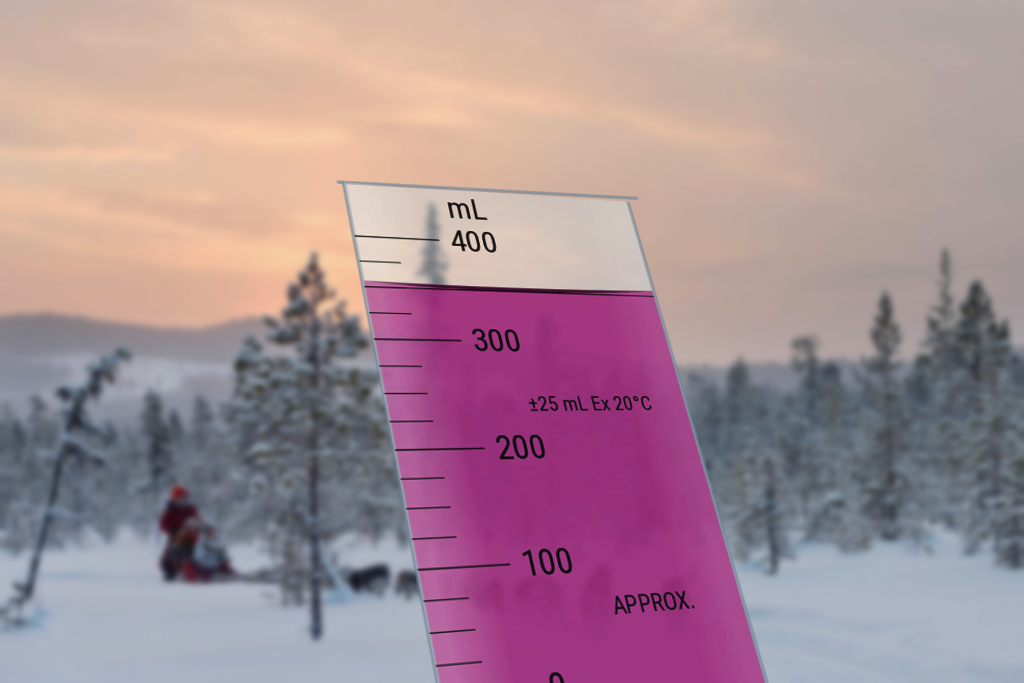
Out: 350 (mL)
